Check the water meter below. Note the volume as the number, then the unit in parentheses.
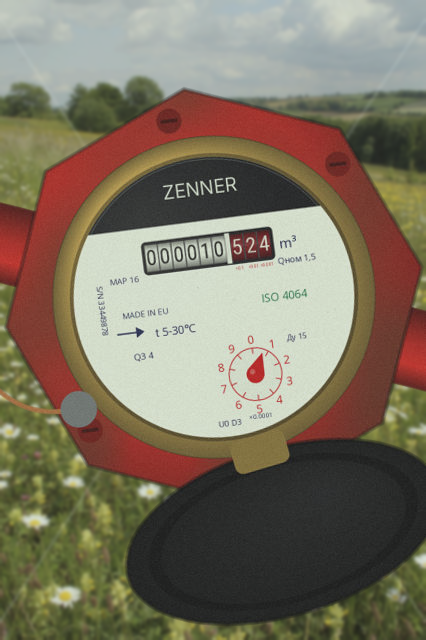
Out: 10.5240 (m³)
